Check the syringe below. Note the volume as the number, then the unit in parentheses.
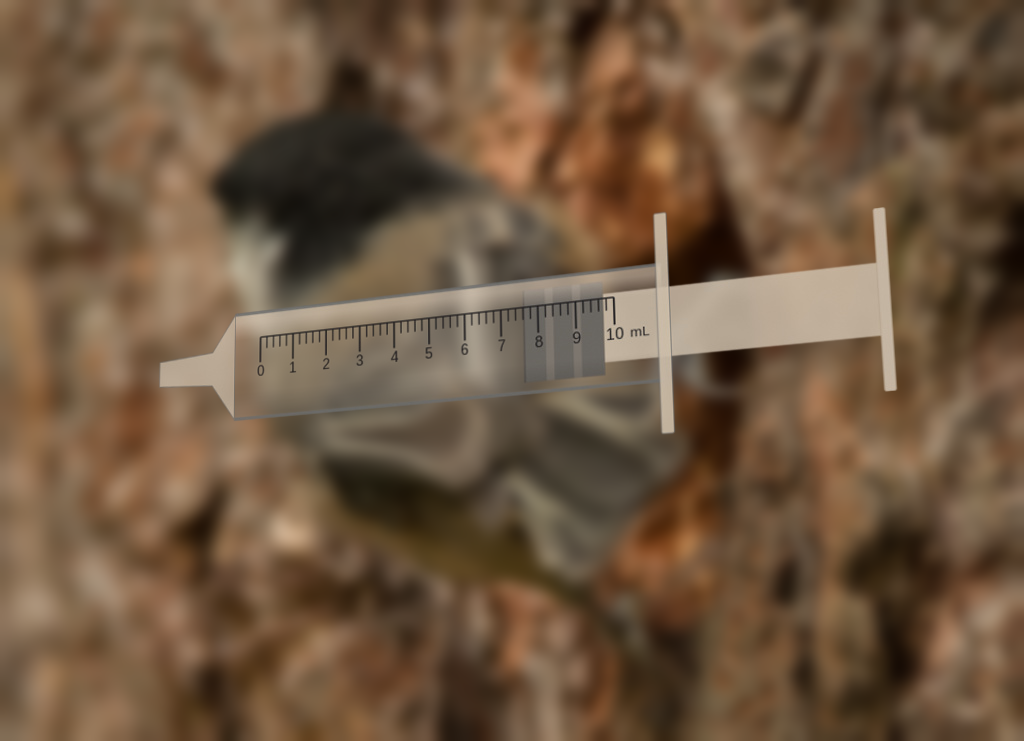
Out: 7.6 (mL)
